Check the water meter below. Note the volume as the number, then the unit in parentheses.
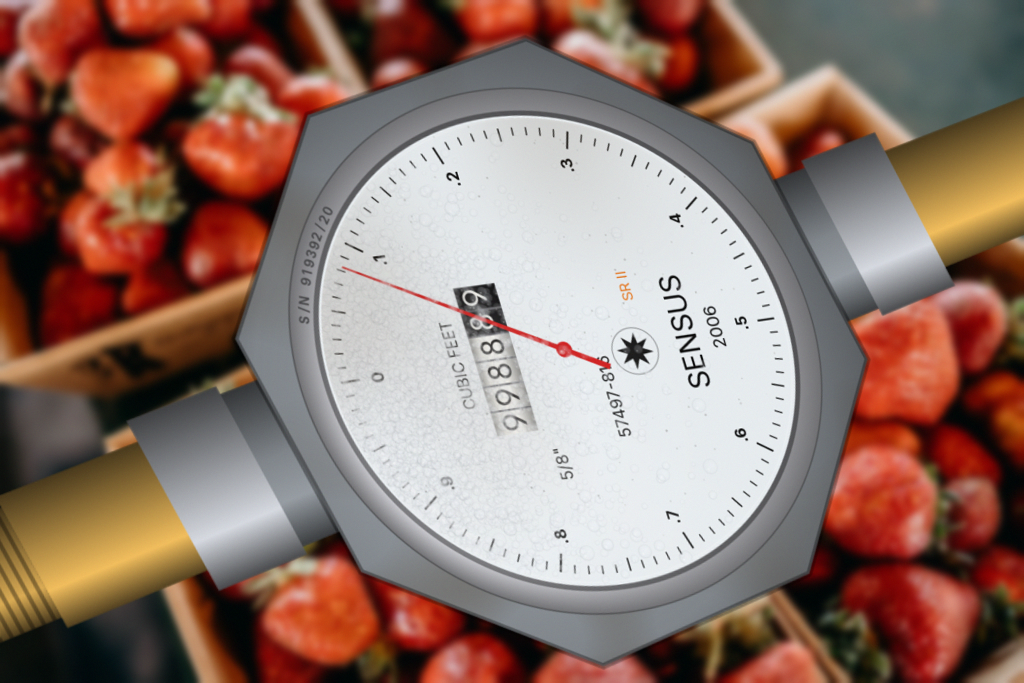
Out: 998889.08 (ft³)
